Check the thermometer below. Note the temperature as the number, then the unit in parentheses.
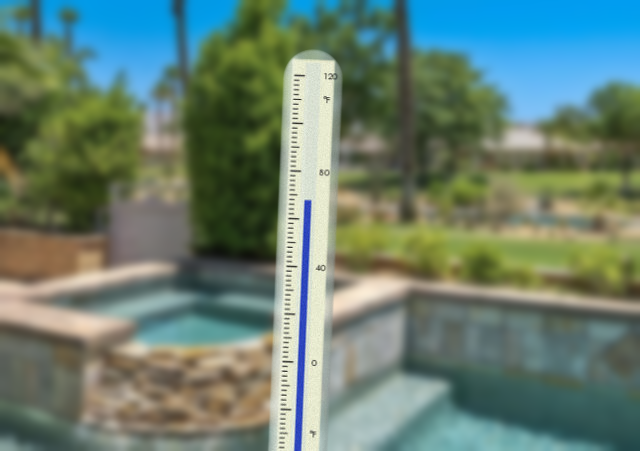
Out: 68 (°F)
